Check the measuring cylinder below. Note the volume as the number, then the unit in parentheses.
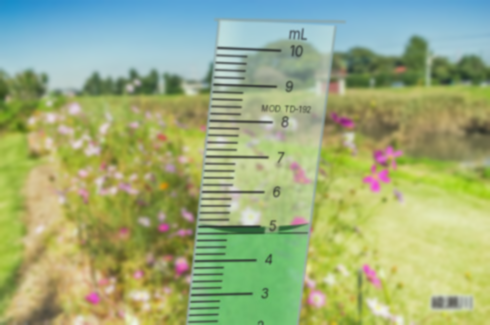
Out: 4.8 (mL)
